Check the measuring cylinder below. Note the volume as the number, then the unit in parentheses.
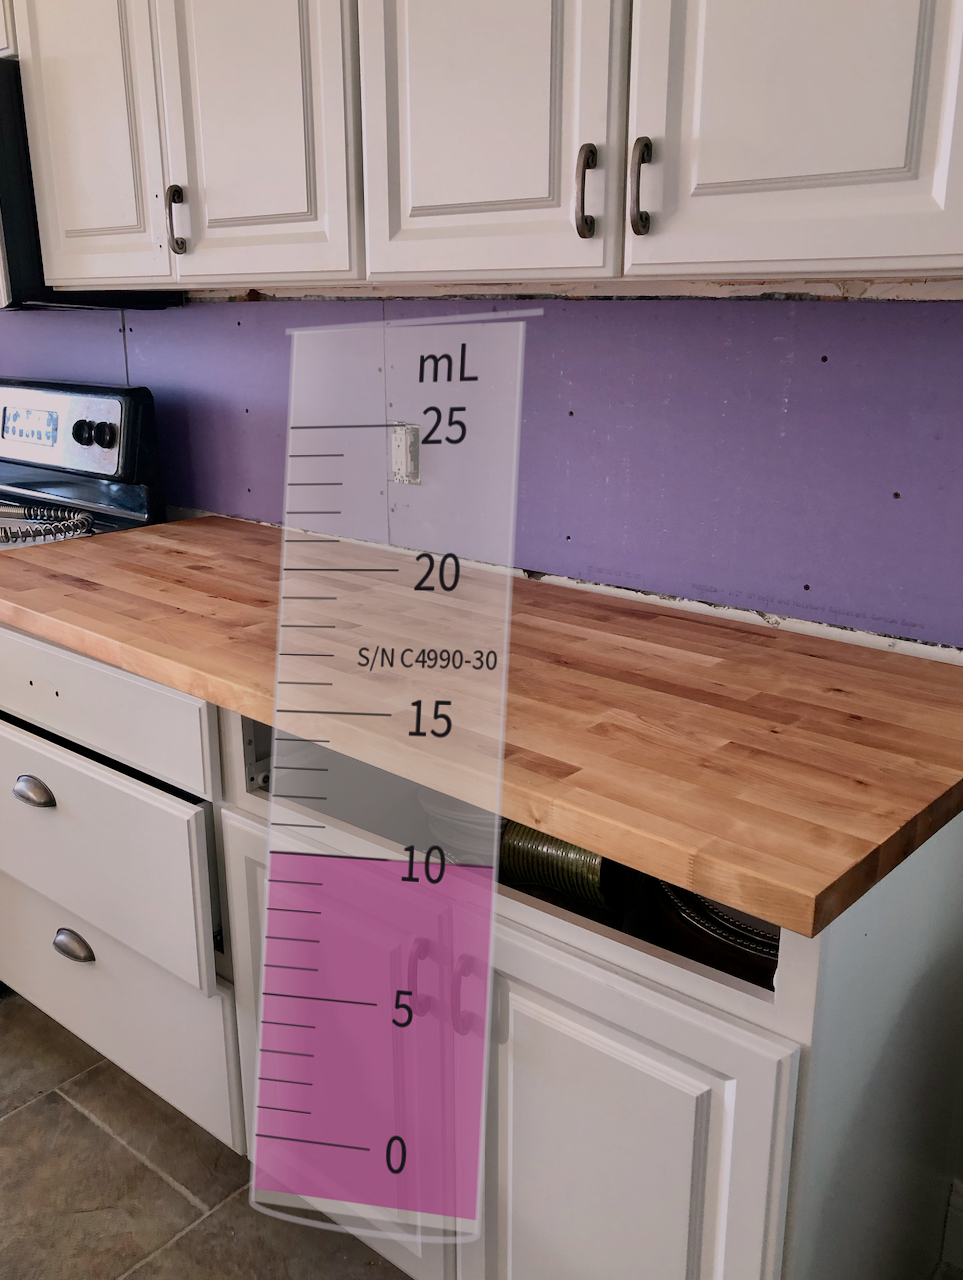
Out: 10 (mL)
